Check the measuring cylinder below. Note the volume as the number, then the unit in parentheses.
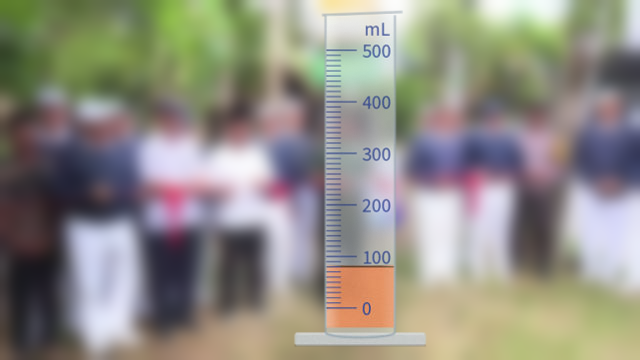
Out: 80 (mL)
